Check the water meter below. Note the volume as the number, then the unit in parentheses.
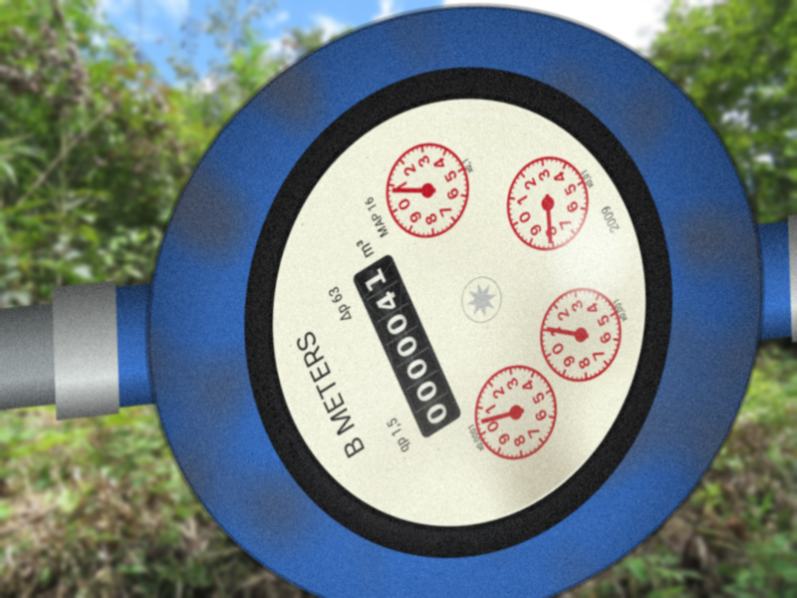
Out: 41.0810 (m³)
